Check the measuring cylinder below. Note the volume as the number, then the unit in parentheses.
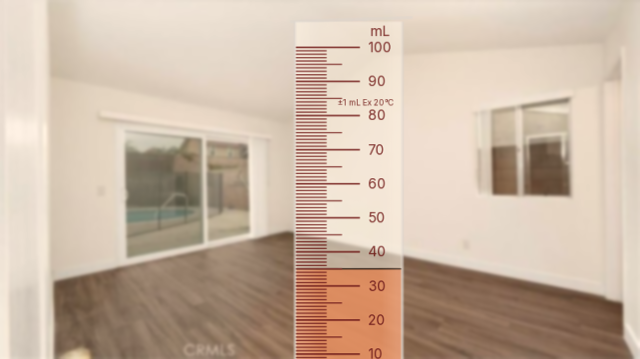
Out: 35 (mL)
